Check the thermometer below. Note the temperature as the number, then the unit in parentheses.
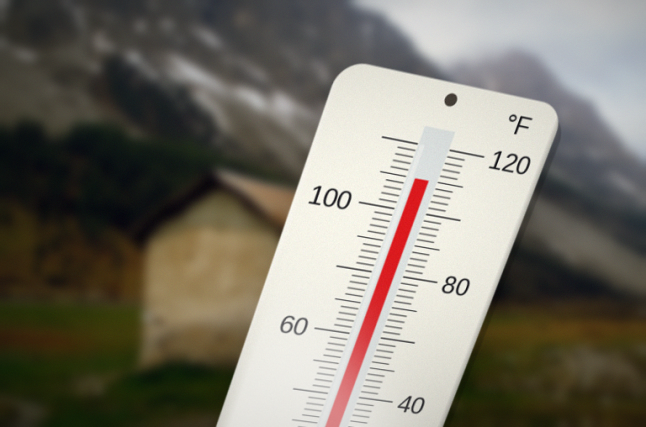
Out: 110 (°F)
